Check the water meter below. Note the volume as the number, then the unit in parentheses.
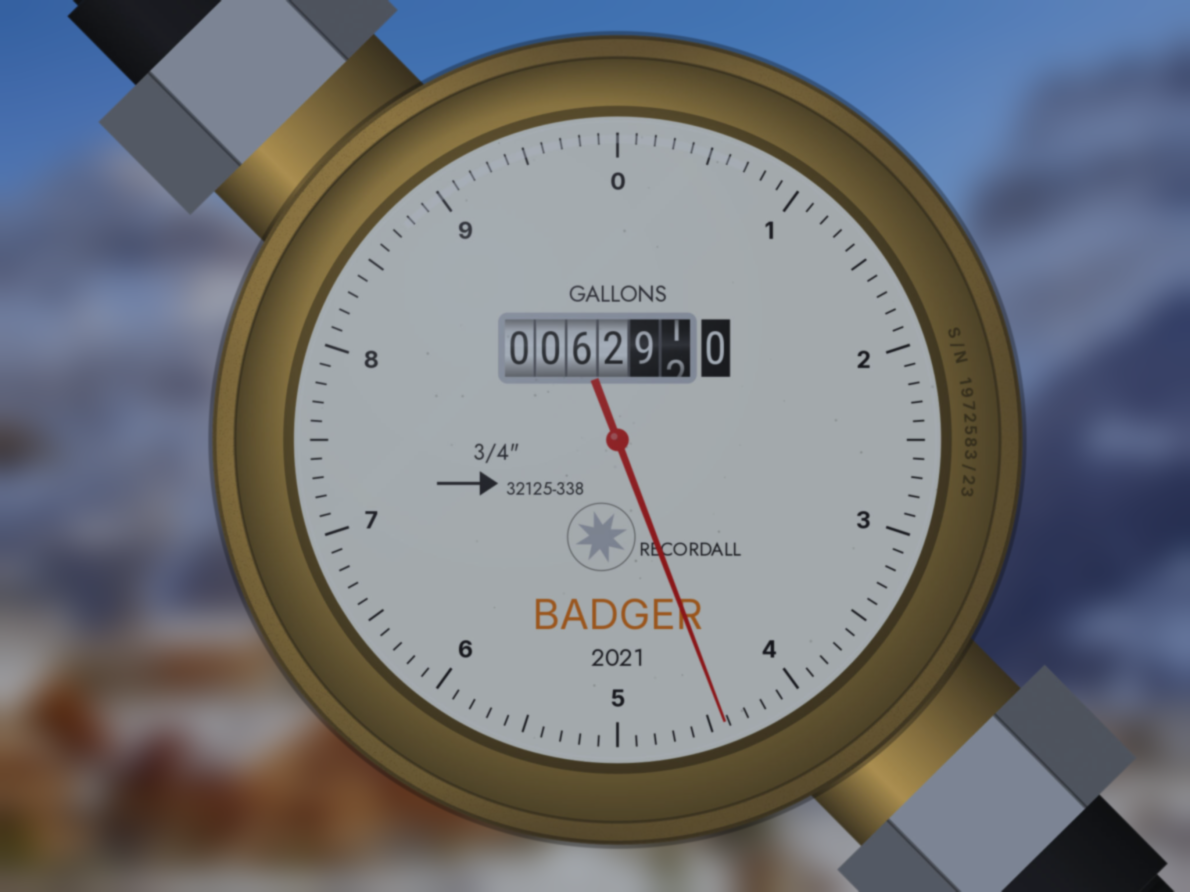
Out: 62914.4 (gal)
